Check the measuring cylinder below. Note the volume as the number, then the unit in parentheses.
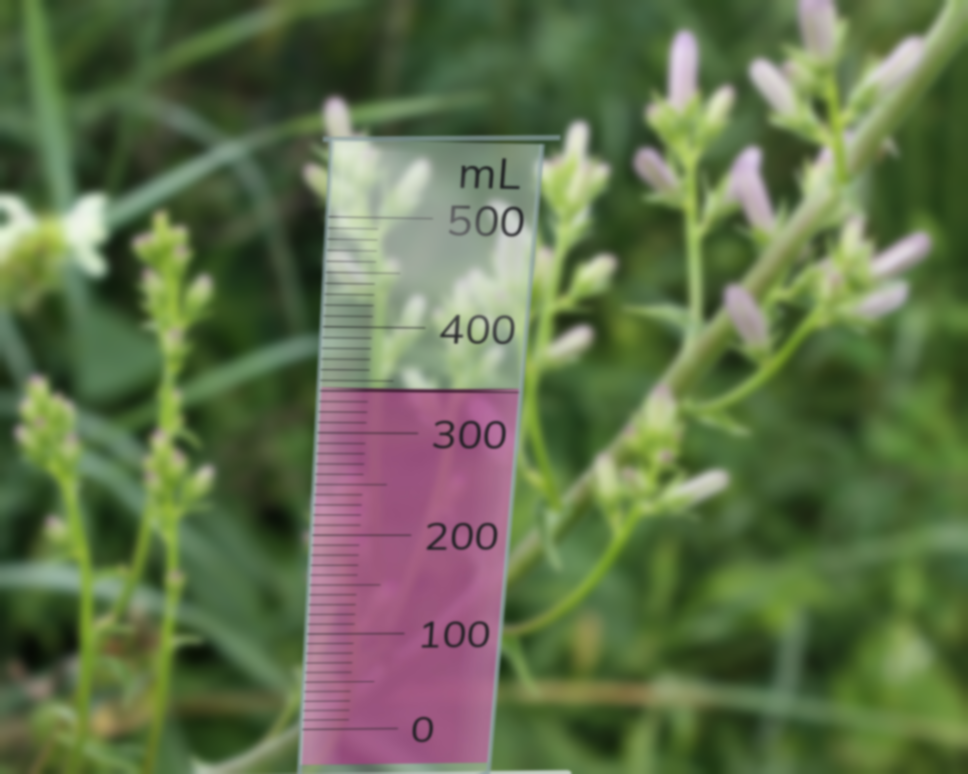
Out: 340 (mL)
